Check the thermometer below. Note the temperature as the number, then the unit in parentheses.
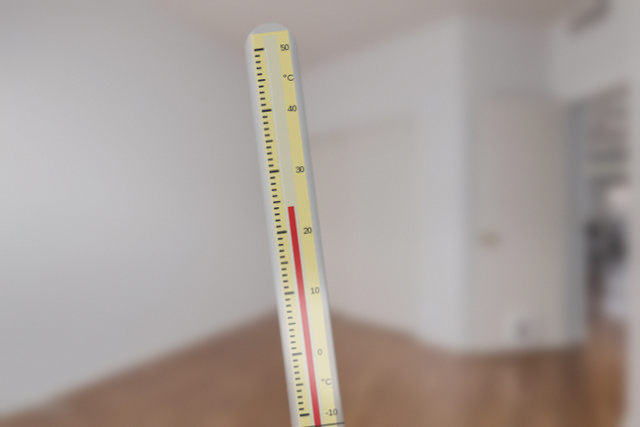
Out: 24 (°C)
